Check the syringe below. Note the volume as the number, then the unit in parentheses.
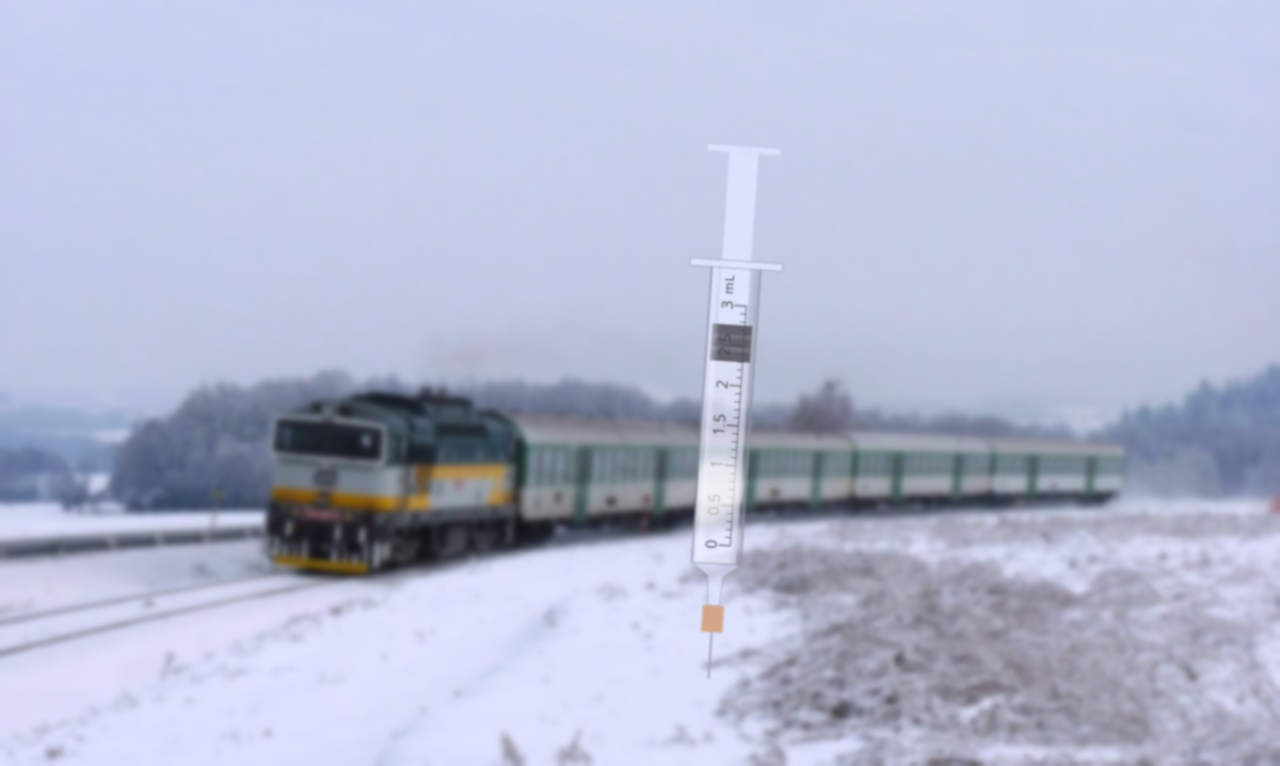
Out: 2.3 (mL)
